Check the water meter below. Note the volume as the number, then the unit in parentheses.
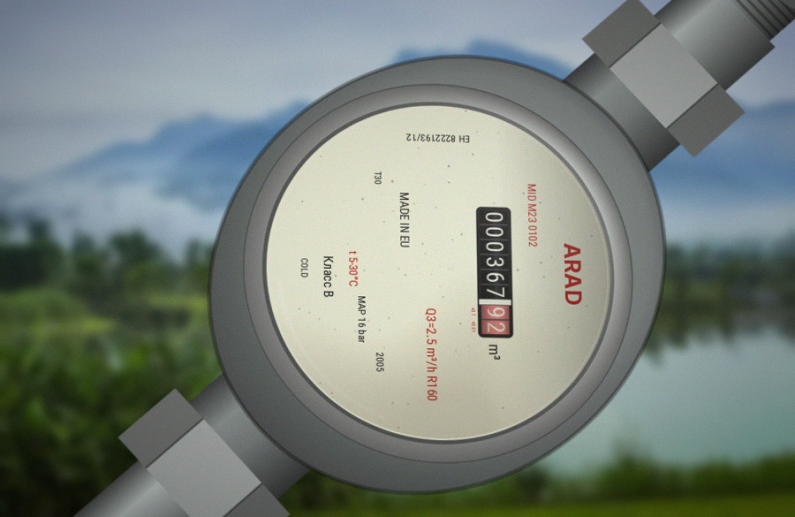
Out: 367.92 (m³)
